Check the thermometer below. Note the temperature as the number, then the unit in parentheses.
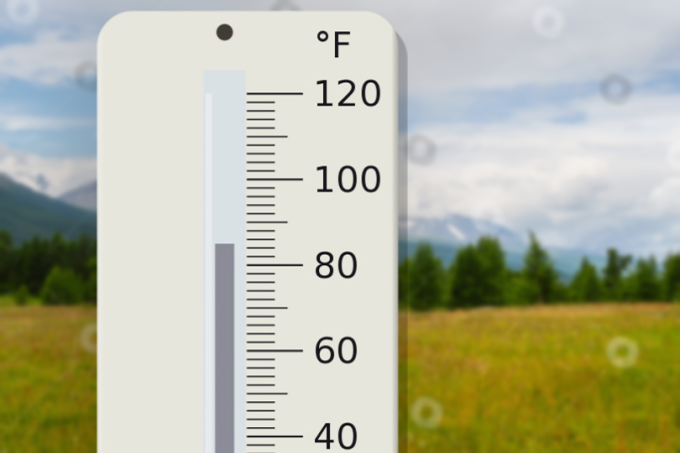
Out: 85 (°F)
